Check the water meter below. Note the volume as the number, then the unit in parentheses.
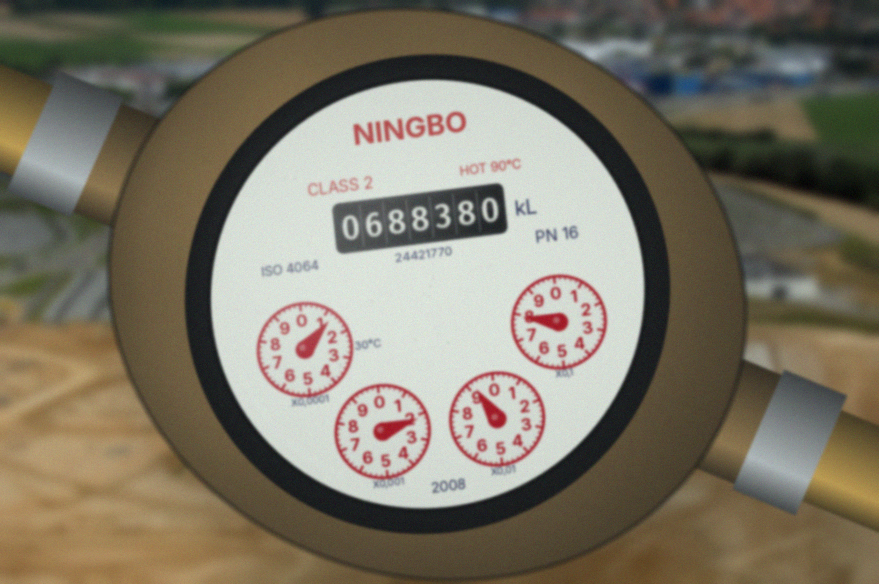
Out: 688380.7921 (kL)
